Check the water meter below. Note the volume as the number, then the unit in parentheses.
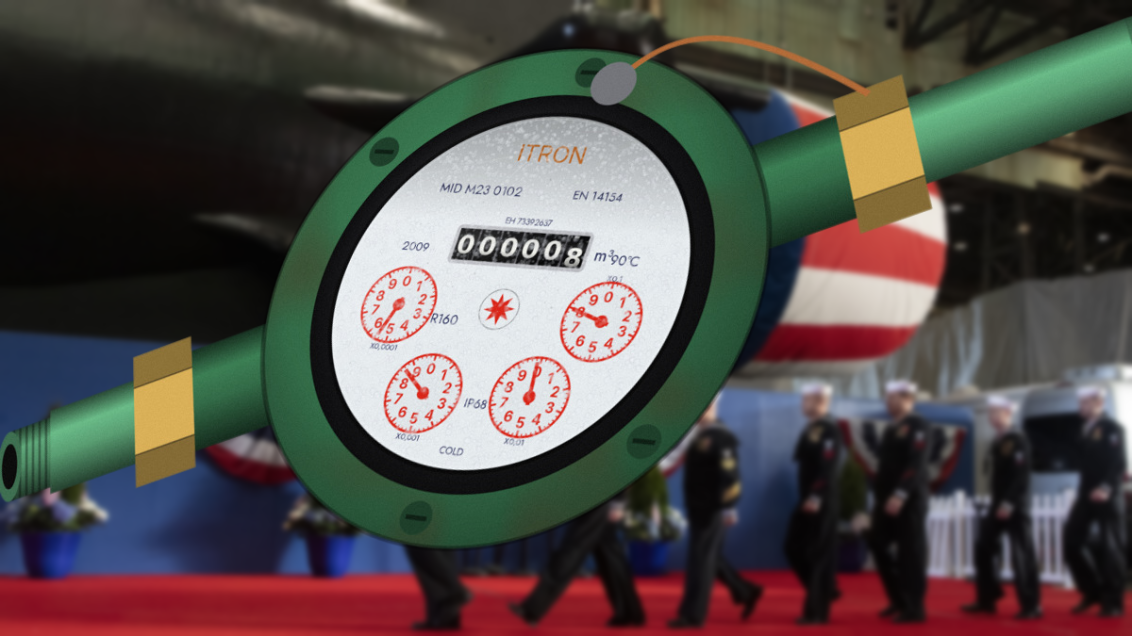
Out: 7.7985 (m³)
